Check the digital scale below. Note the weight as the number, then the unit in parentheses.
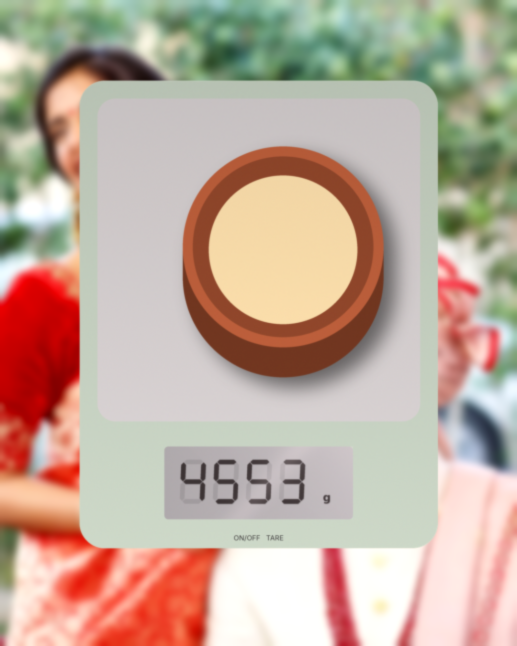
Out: 4553 (g)
